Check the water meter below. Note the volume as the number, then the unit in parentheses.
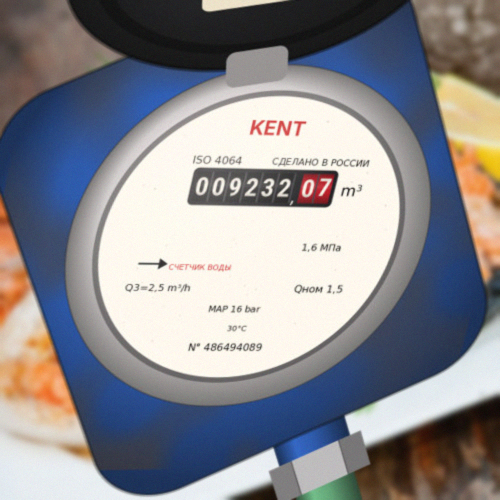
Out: 9232.07 (m³)
